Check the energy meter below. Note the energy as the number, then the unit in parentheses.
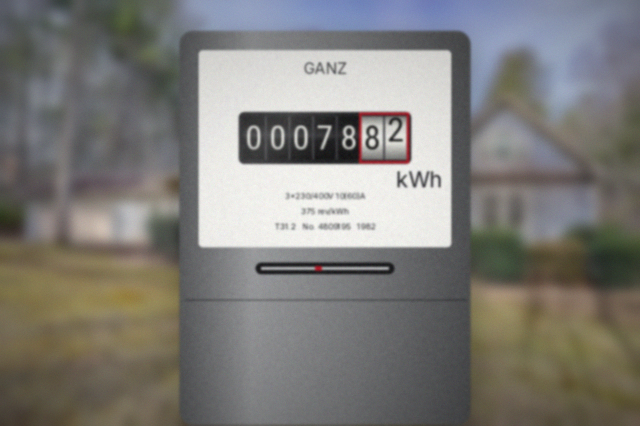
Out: 78.82 (kWh)
